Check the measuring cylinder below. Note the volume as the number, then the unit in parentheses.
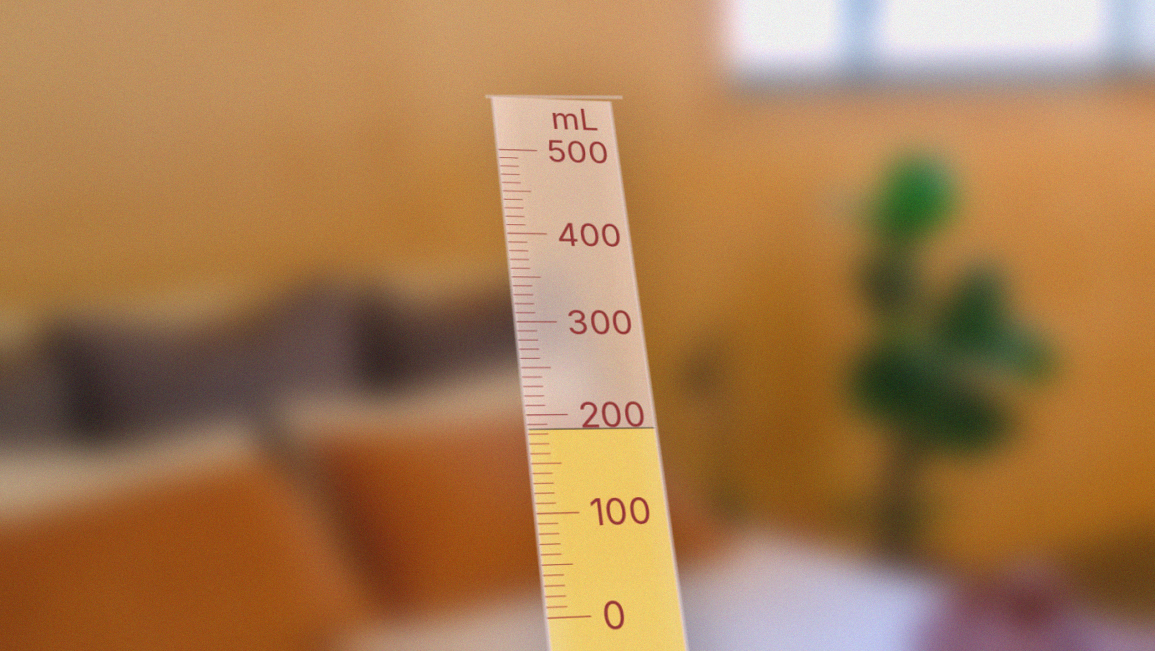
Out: 185 (mL)
